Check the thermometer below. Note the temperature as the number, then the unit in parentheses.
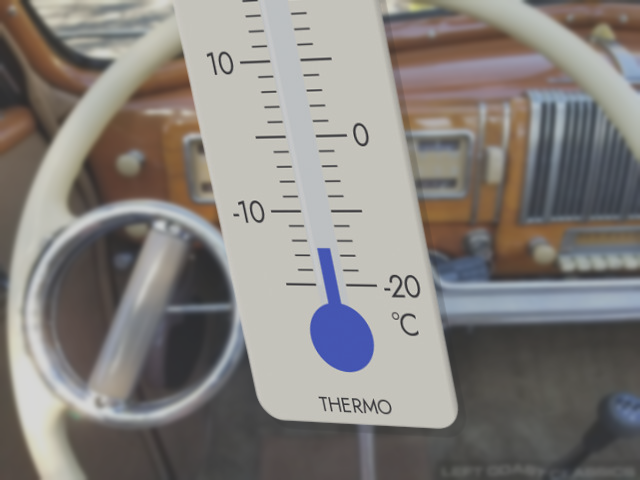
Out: -15 (°C)
